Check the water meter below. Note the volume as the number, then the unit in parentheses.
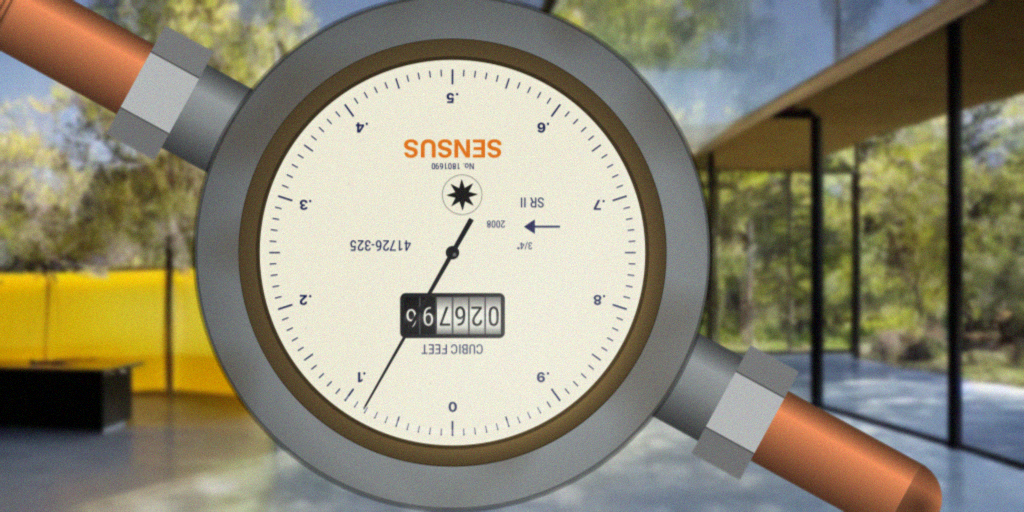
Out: 26796.08 (ft³)
